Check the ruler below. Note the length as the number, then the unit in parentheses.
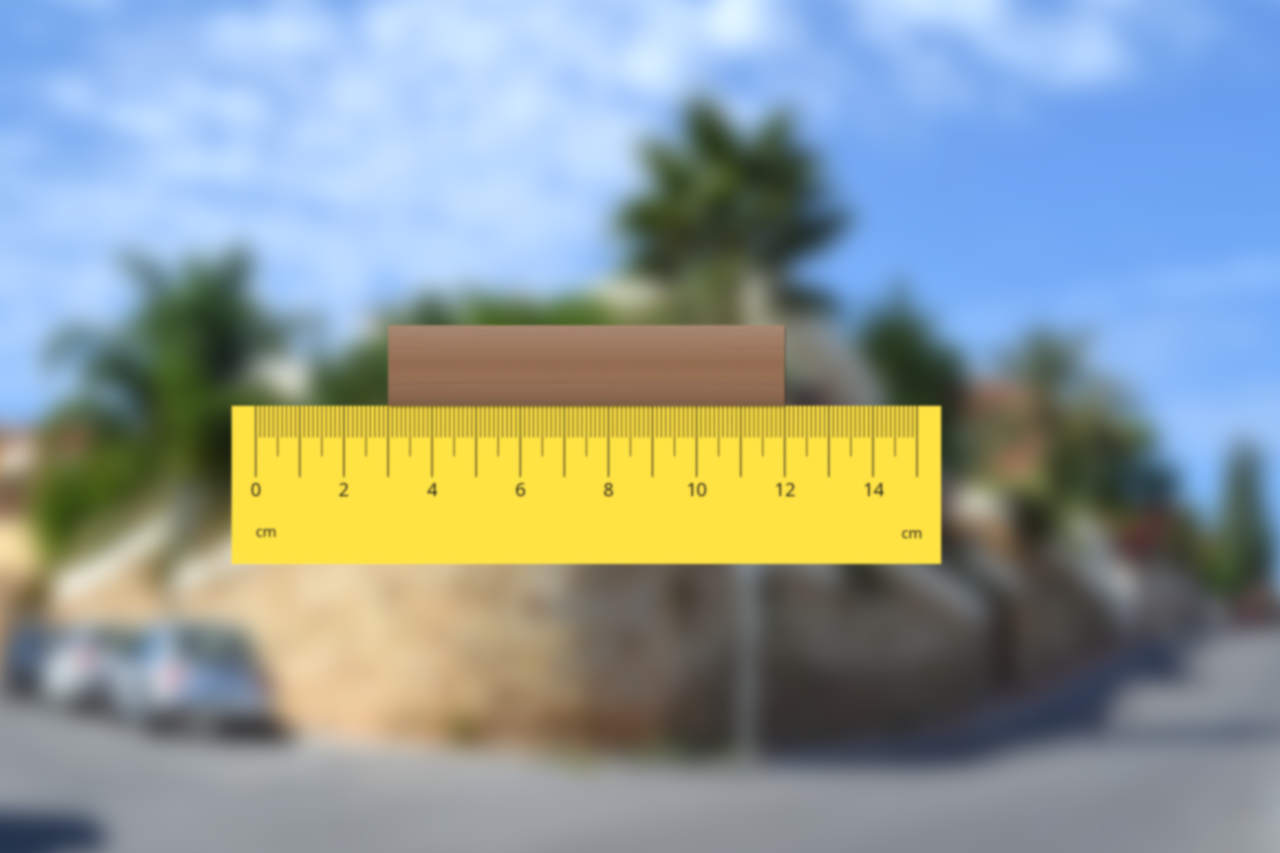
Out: 9 (cm)
